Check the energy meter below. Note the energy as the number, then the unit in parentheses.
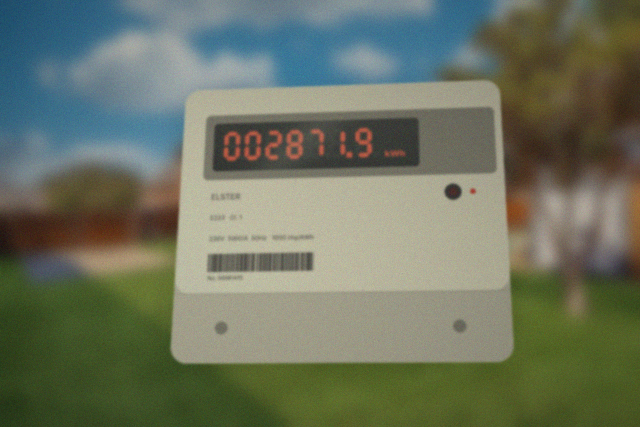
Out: 2871.9 (kWh)
